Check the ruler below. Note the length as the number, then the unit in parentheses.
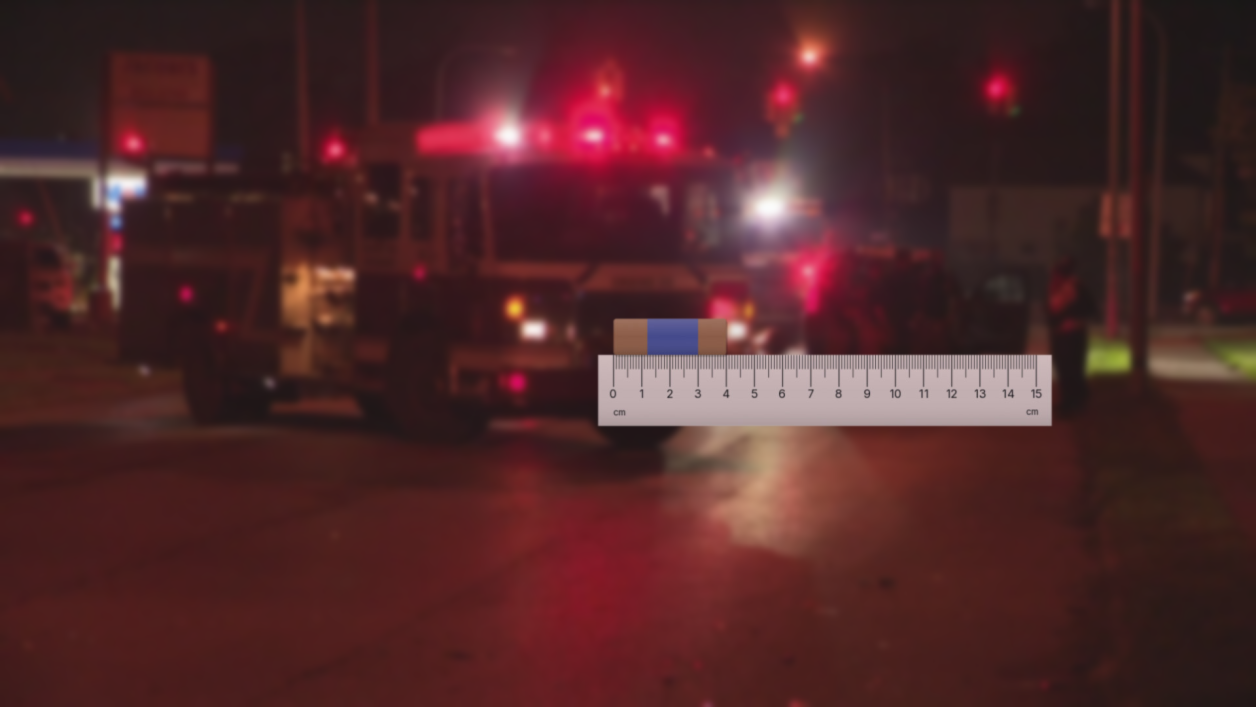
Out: 4 (cm)
